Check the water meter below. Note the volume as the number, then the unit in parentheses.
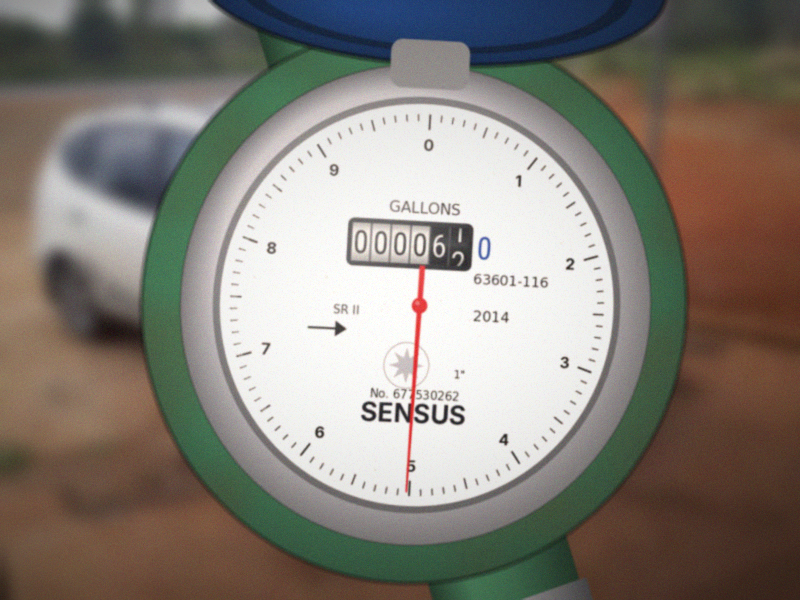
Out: 615.0 (gal)
